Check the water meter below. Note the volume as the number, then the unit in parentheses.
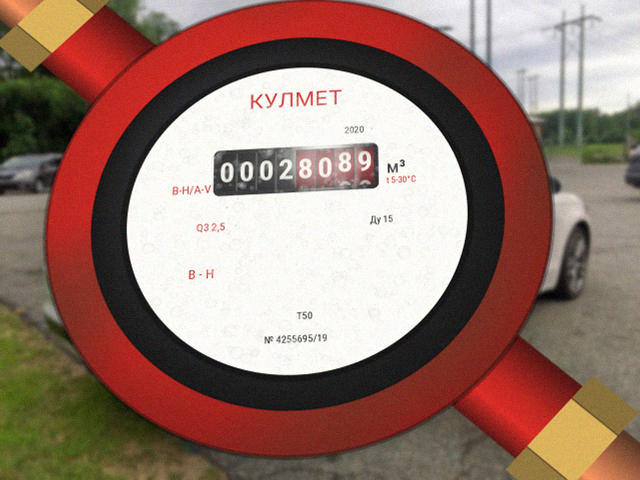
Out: 2.8089 (m³)
